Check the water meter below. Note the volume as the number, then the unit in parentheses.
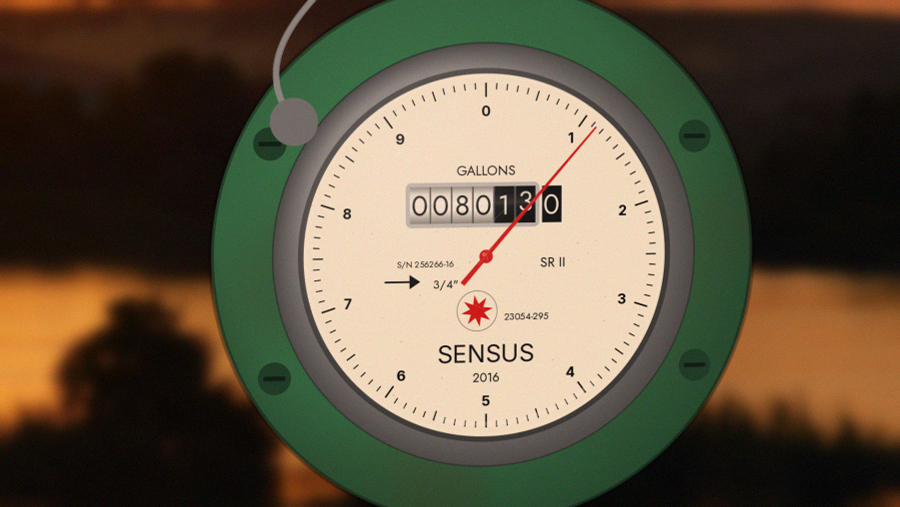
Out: 80131.1 (gal)
